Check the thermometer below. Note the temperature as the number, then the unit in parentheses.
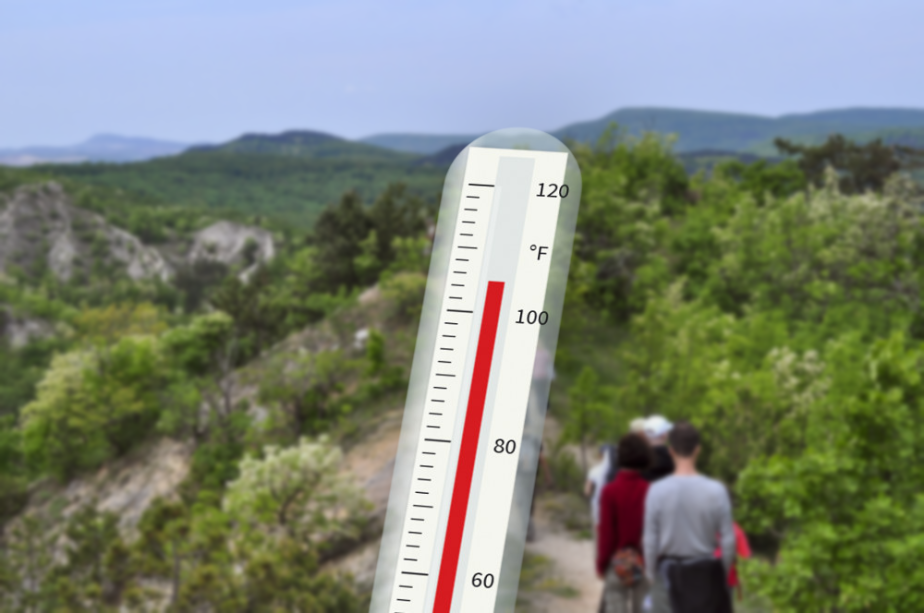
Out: 105 (°F)
